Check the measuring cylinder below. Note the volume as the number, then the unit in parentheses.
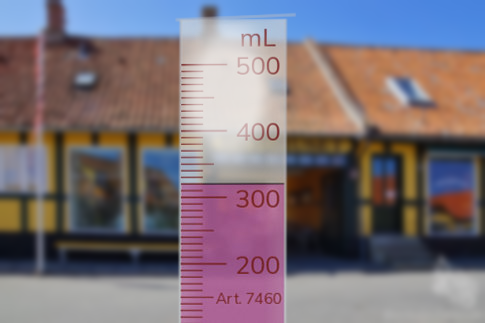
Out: 320 (mL)
